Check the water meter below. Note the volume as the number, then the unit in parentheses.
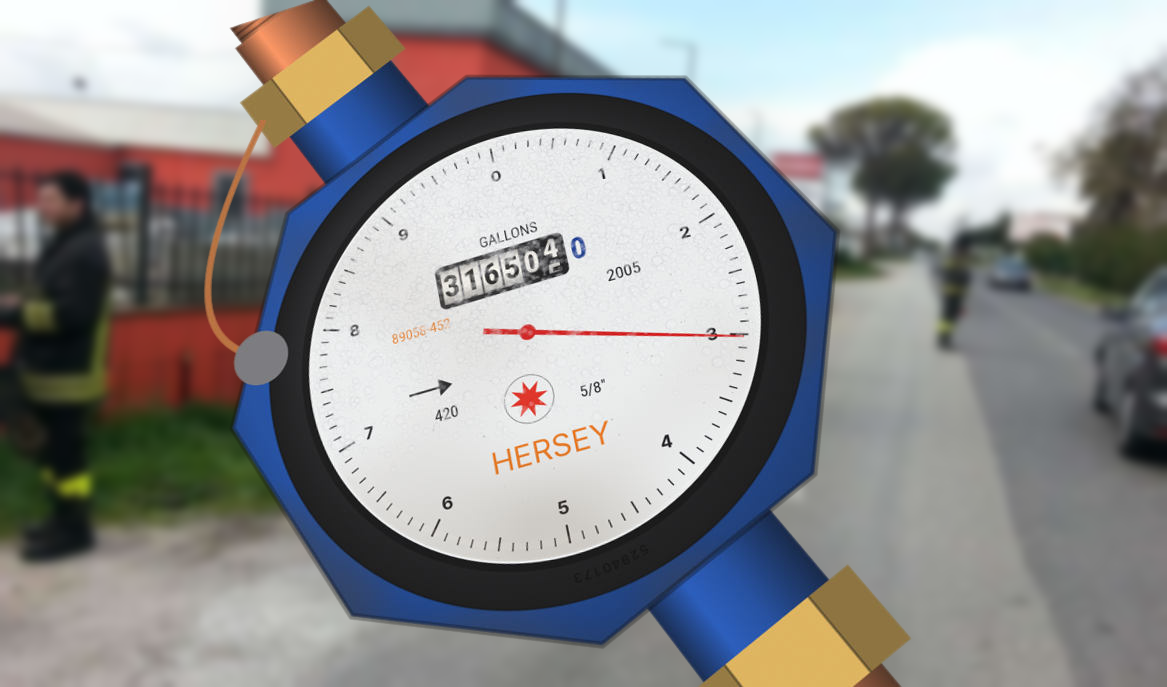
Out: 3165043.0 (gal)
